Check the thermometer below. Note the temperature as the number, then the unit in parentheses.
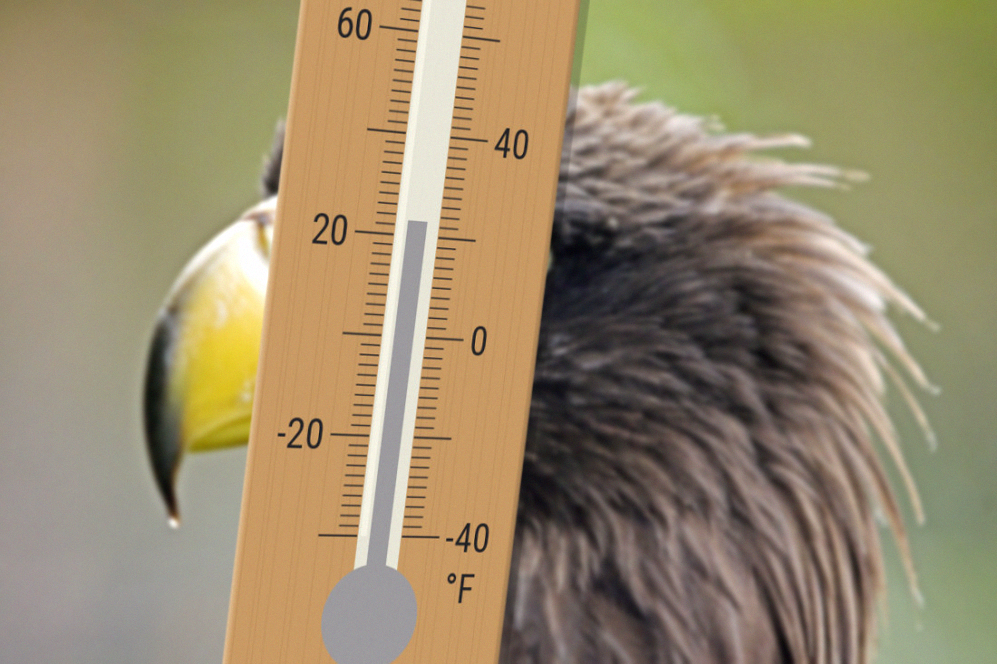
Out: 23 (°F)
